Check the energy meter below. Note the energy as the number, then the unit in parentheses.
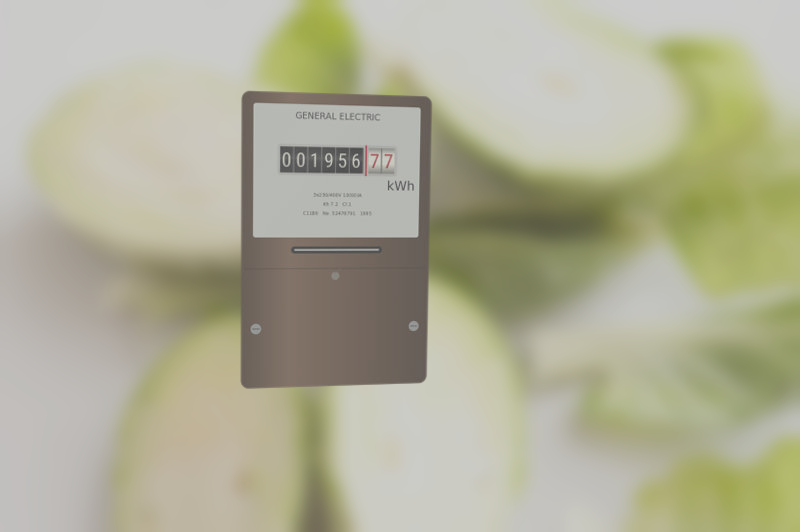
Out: 1956.77 (kWh)
